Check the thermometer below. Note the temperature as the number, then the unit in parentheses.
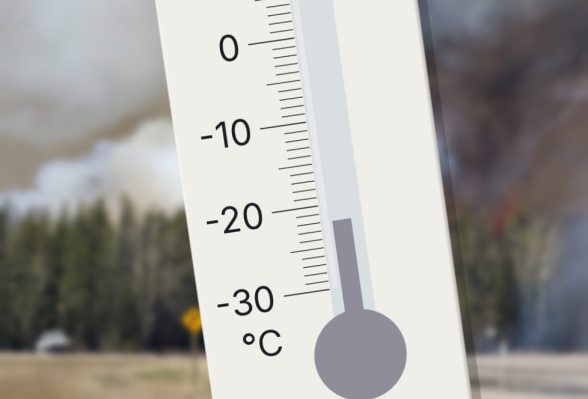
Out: -22 (°C)
